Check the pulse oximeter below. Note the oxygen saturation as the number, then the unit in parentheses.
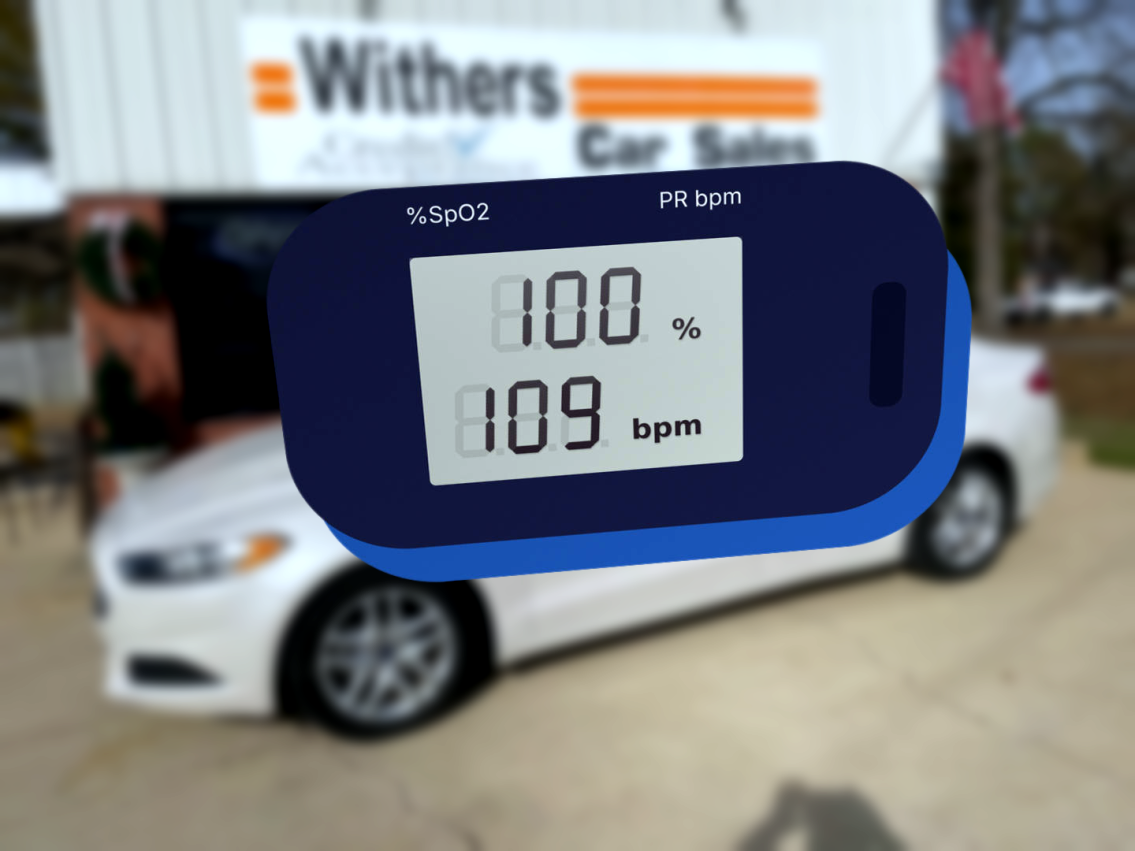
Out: 100 (%)
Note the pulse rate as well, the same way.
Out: 109 (bpm)
